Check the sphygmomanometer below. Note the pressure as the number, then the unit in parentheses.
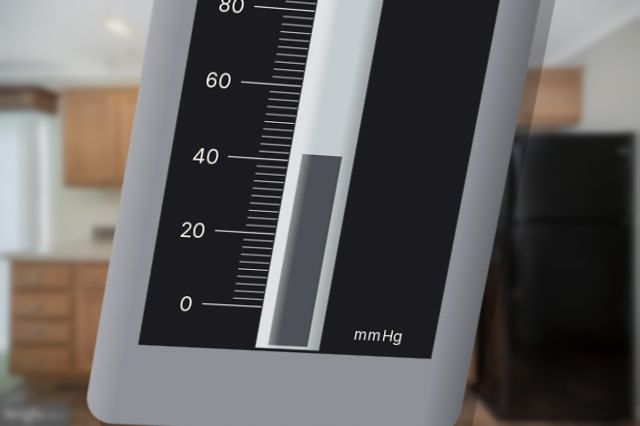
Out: 42 (mmHg)
